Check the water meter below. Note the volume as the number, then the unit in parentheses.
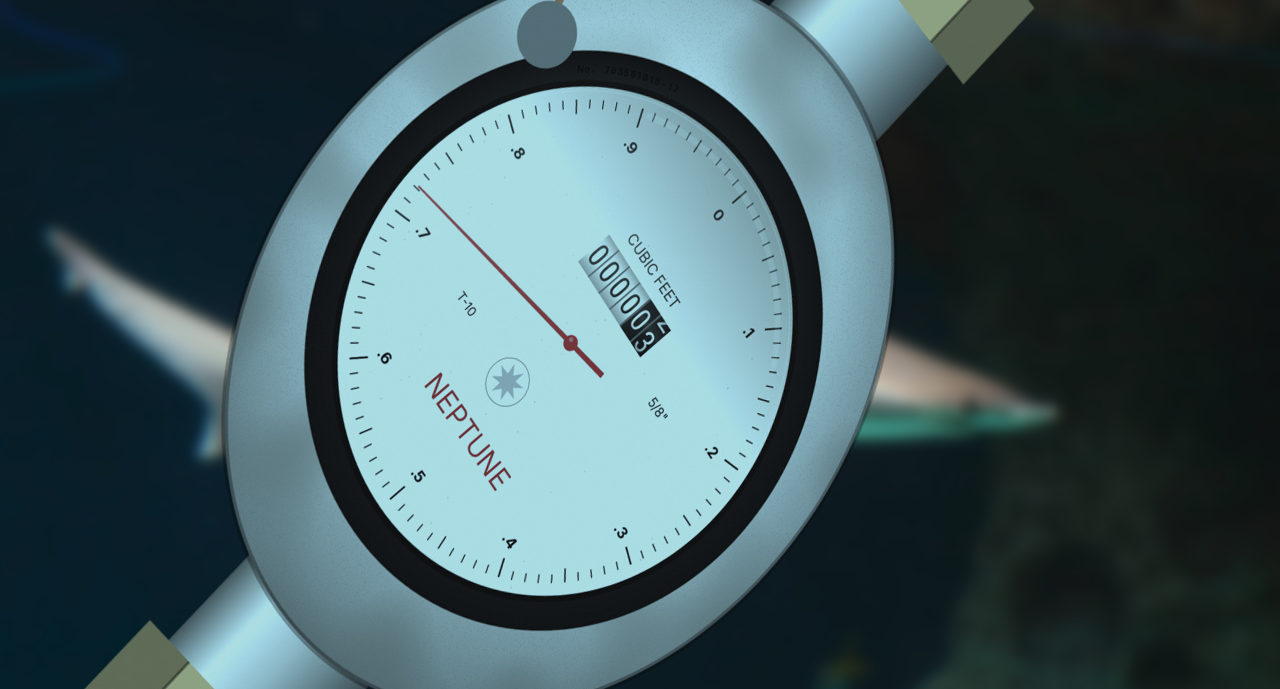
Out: 2.72 (ft³)
